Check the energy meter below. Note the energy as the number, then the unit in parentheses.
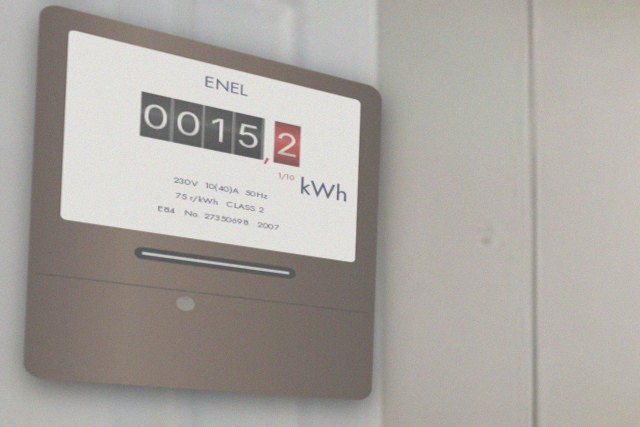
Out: 15.2 (kWh)
